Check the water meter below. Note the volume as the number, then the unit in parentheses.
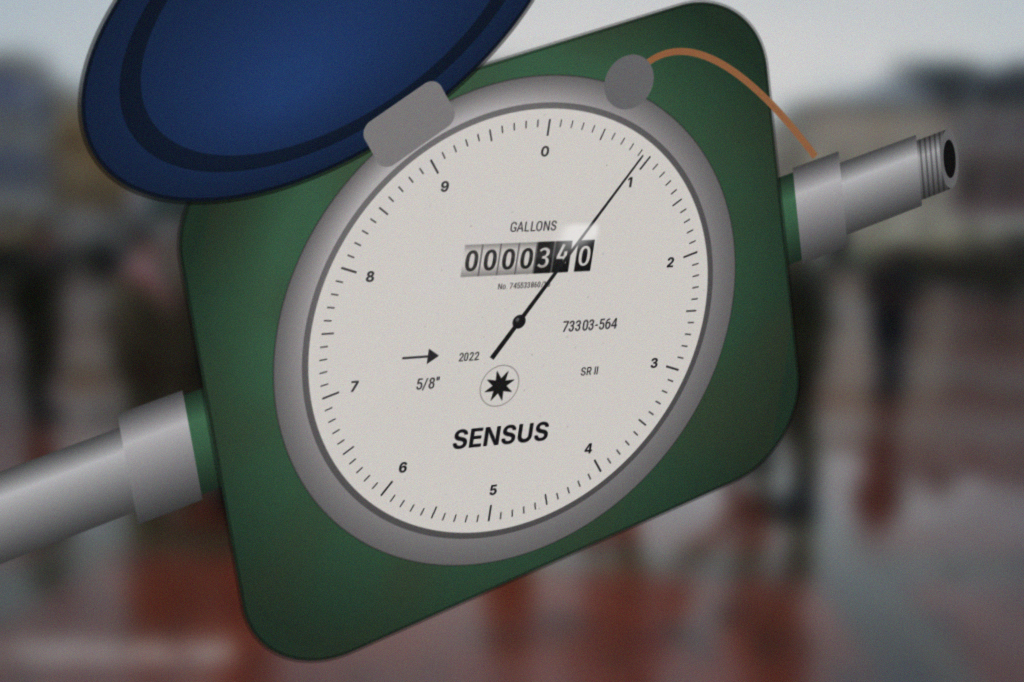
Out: 340.9 (gal)
